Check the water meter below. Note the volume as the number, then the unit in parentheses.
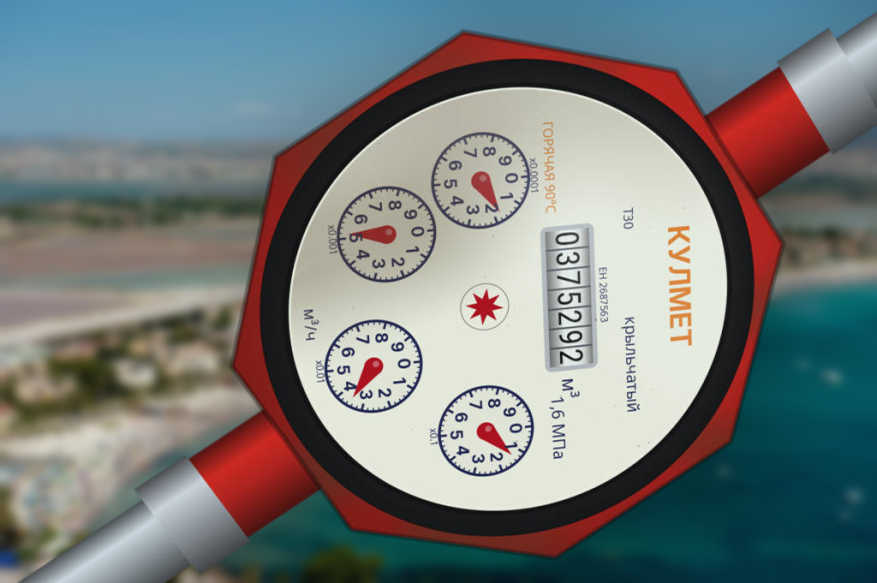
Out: 375292.1351 (m³)
